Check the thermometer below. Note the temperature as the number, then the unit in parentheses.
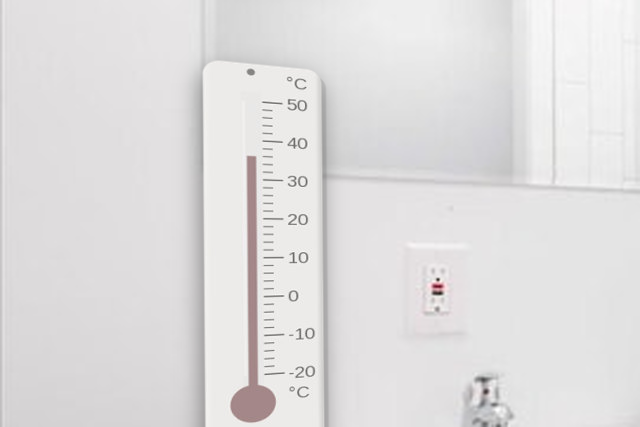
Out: 36 (°C)
